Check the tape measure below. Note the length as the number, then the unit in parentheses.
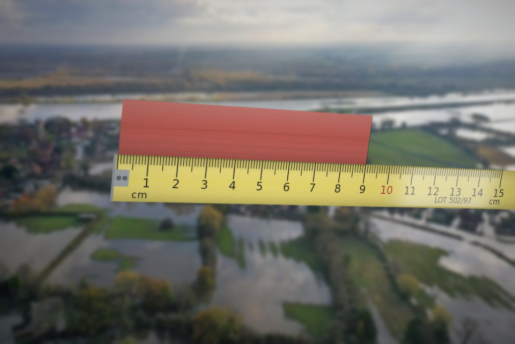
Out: 9 (cm)
